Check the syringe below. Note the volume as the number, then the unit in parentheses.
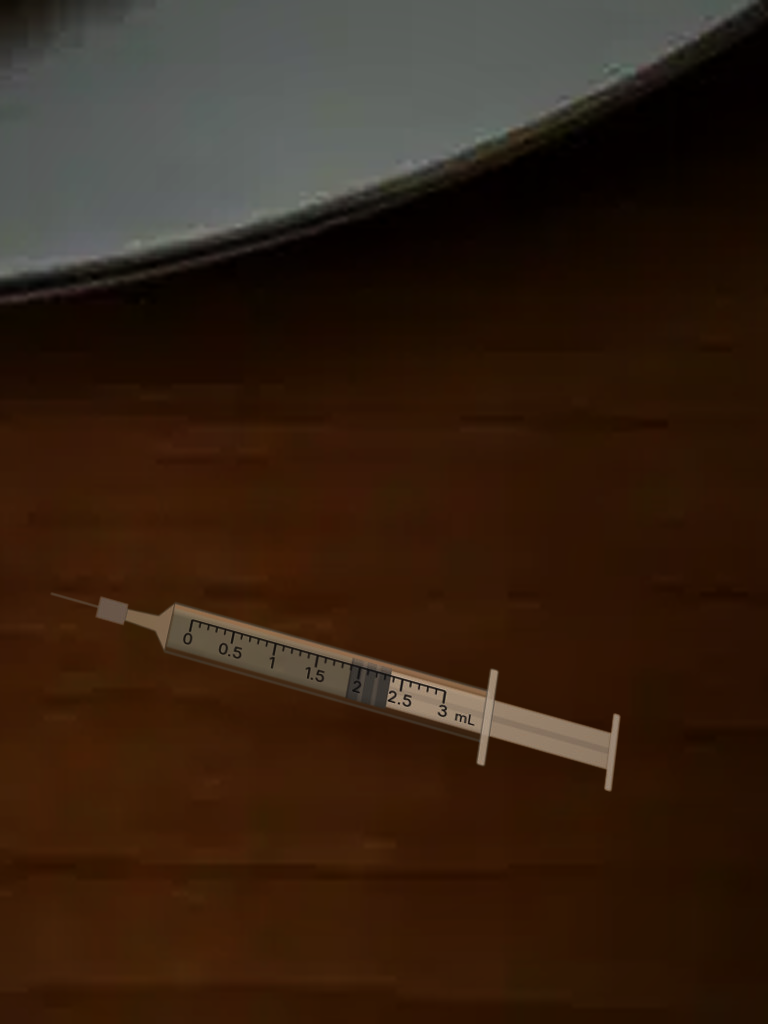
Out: 1.9 (mL)
